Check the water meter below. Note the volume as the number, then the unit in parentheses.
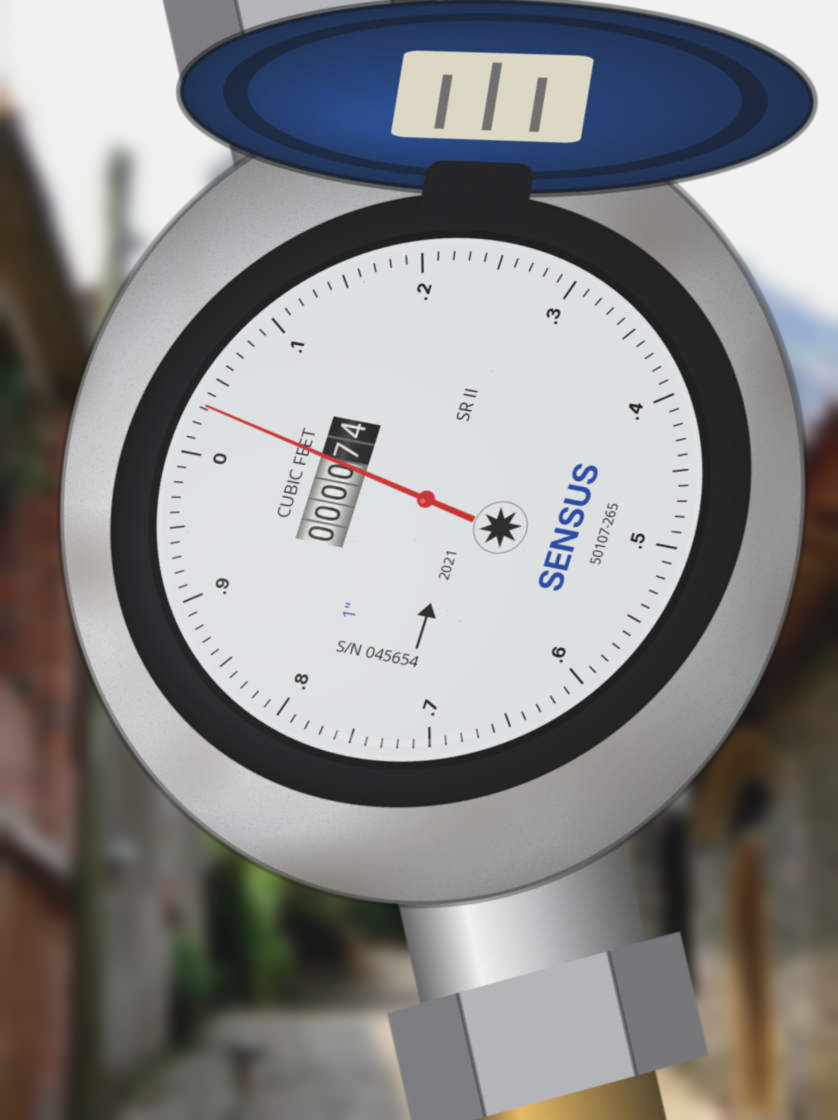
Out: 74.03 (ft³)
